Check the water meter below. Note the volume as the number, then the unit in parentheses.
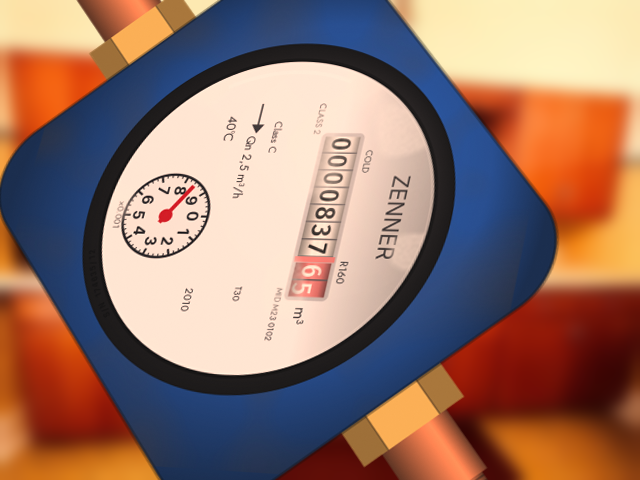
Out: 837.648 (m³)
